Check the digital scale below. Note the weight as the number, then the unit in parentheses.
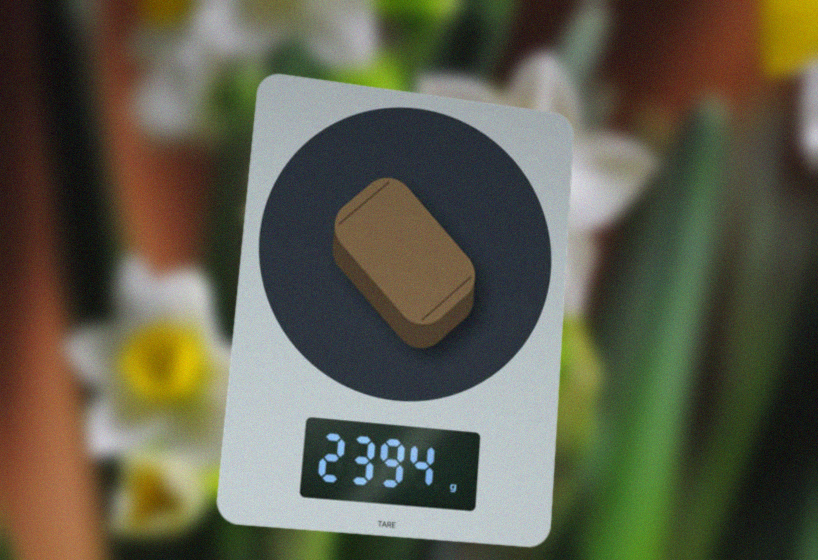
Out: 2394 (g)
